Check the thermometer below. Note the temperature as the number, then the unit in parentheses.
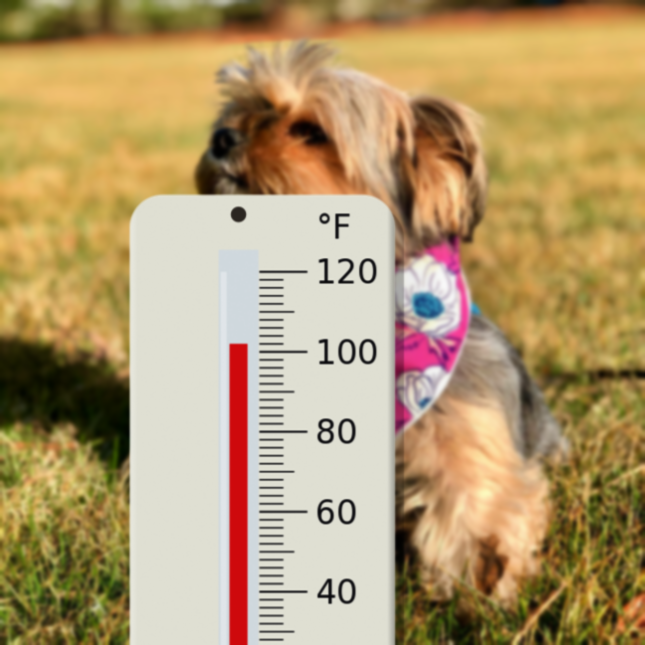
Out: 102 (°F)
